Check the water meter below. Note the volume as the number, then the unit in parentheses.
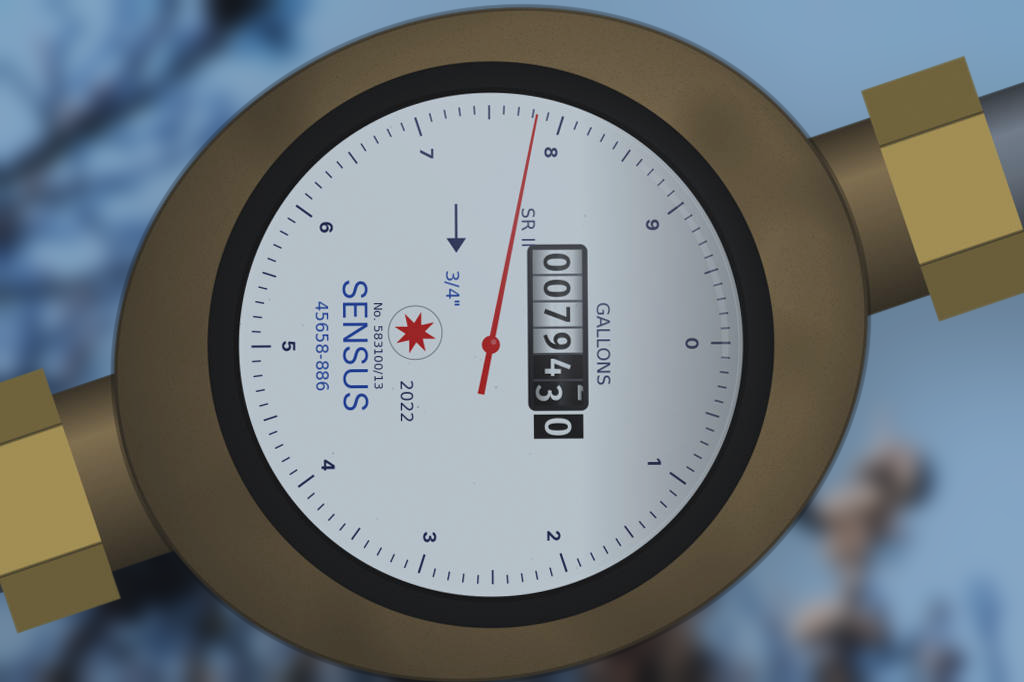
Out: 79427.8 (gal)
